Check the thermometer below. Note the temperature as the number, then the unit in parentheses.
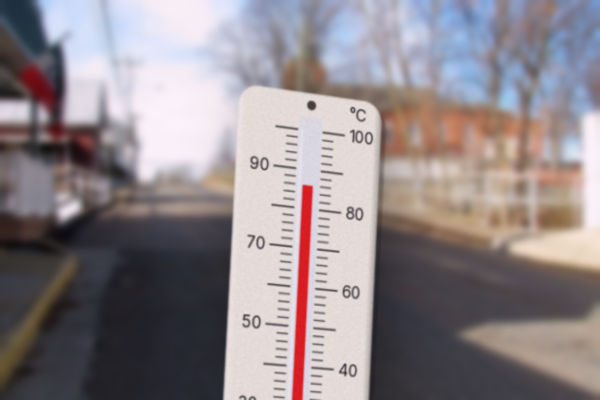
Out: 86 (°C)
